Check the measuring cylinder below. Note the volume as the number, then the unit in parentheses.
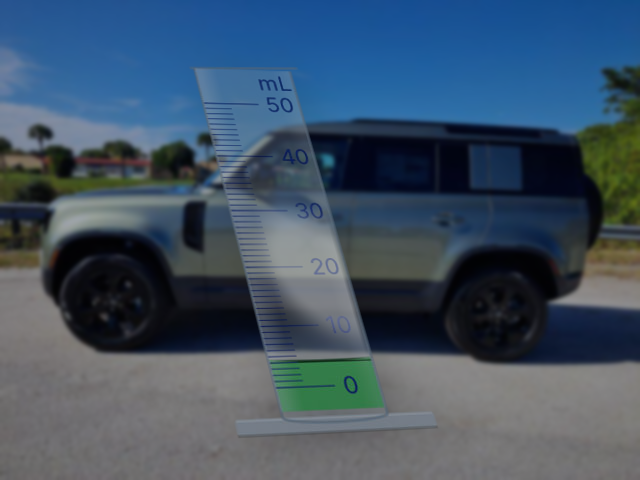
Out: 4 (mL)
